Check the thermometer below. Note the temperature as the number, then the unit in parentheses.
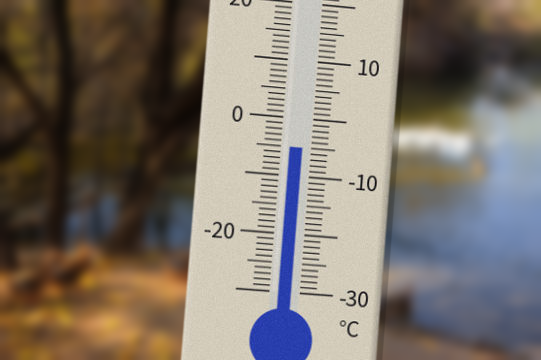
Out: -5 (°C)
